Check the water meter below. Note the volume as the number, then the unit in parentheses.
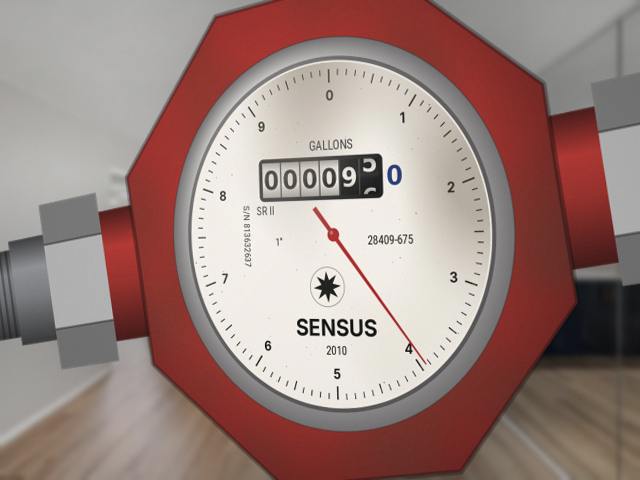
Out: 953.9 (gal)
